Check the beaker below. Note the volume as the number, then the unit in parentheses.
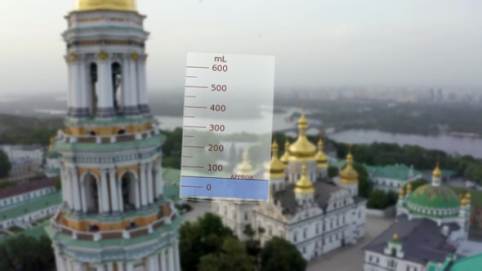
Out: 50 (mL)
